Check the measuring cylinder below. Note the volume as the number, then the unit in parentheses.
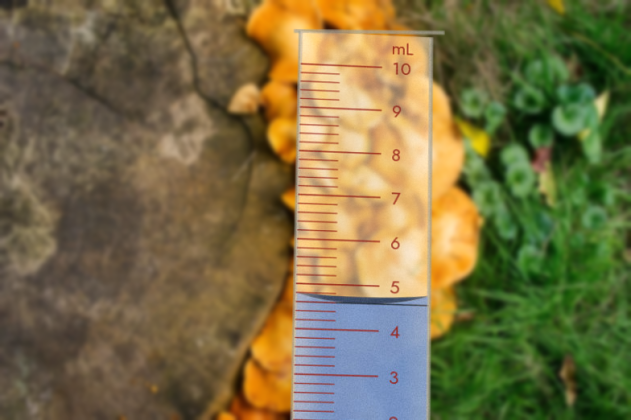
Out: 4.6 (mL)
